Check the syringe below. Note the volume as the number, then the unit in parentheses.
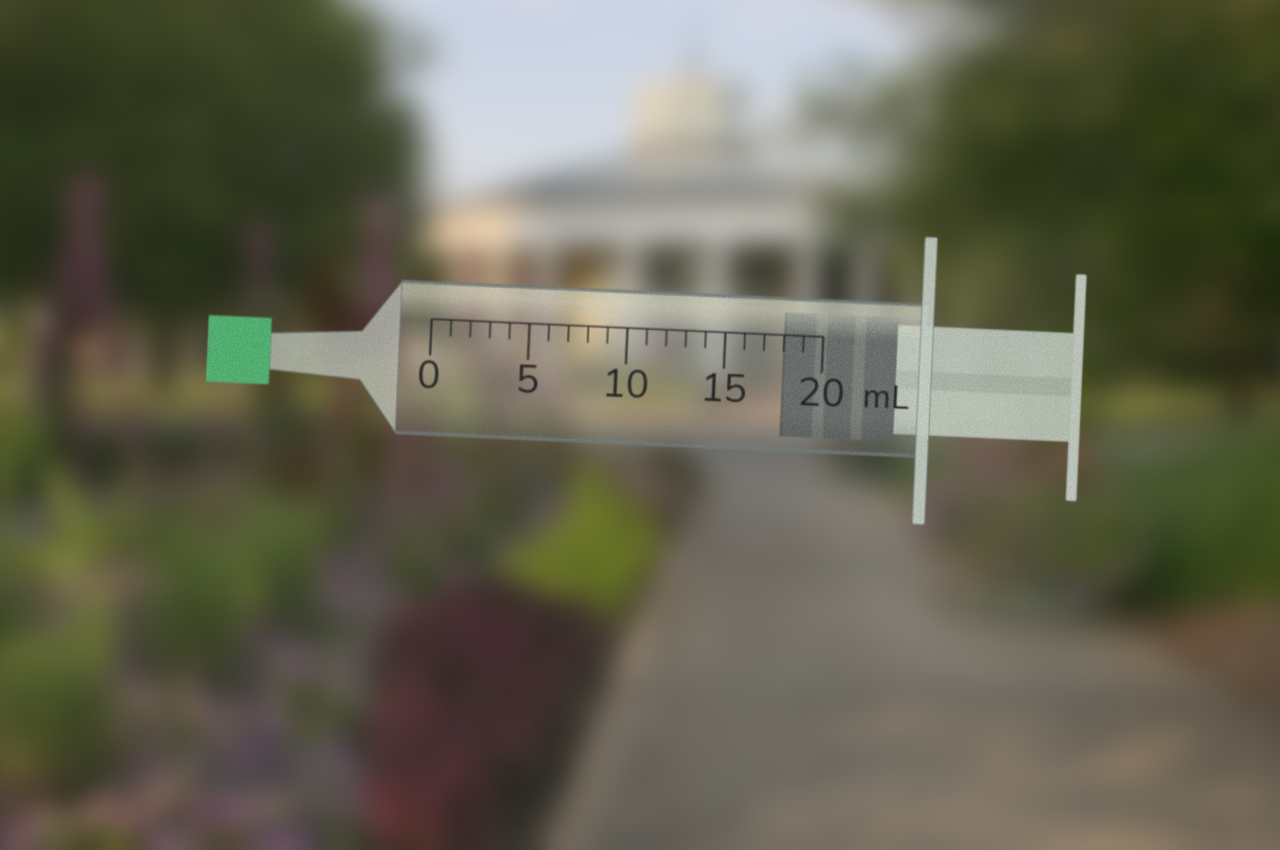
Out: 18 (mL)
